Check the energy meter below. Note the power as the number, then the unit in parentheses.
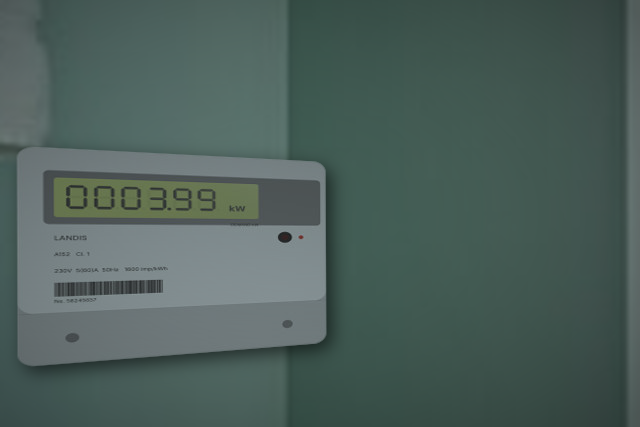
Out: 3.99 (kW)
